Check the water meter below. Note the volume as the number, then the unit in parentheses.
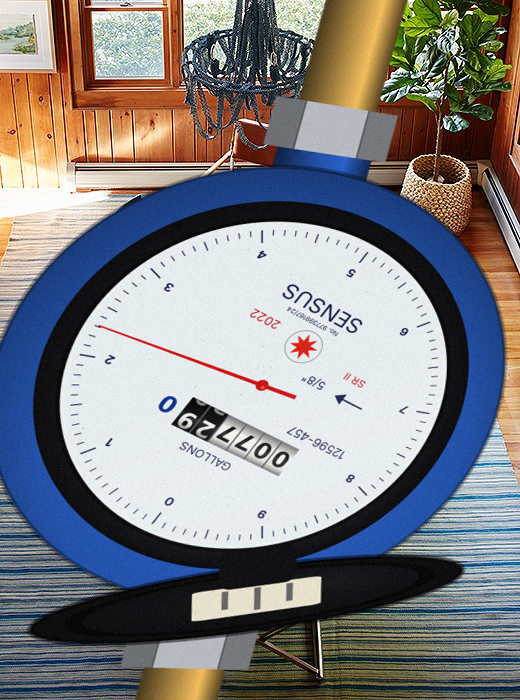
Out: 77292.3 (gal)
